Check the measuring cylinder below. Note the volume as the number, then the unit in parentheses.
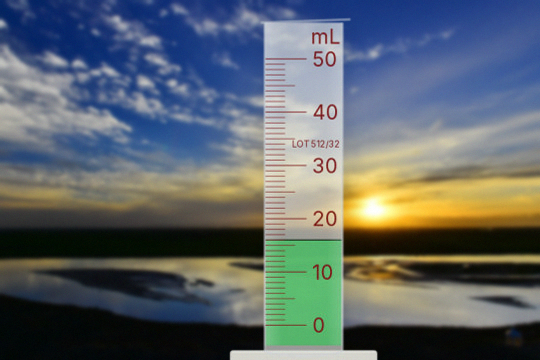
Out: 16 (mL)
